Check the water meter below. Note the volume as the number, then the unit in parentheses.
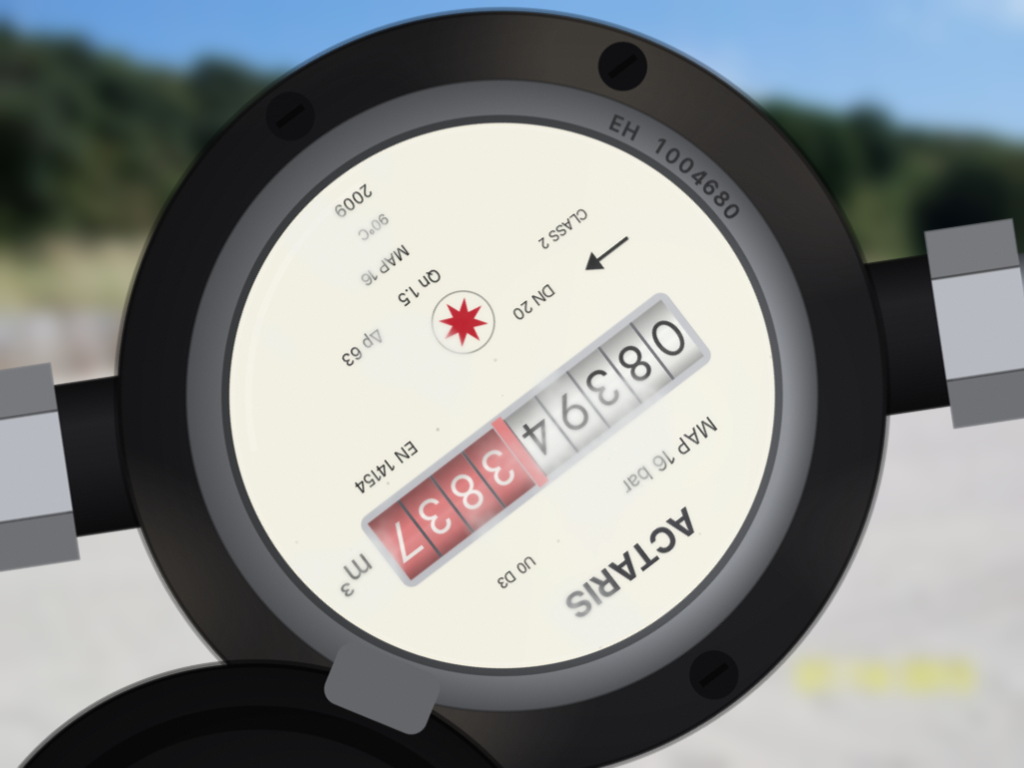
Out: 8394.3837 (m³)
